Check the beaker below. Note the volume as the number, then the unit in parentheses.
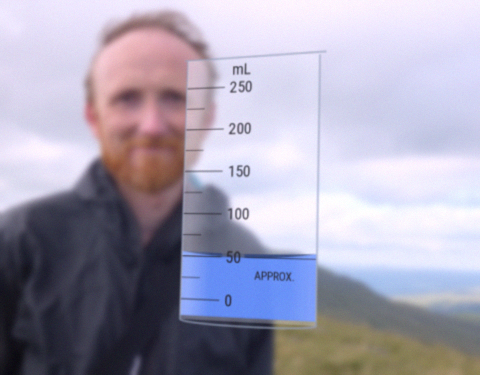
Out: 50 (mL)
